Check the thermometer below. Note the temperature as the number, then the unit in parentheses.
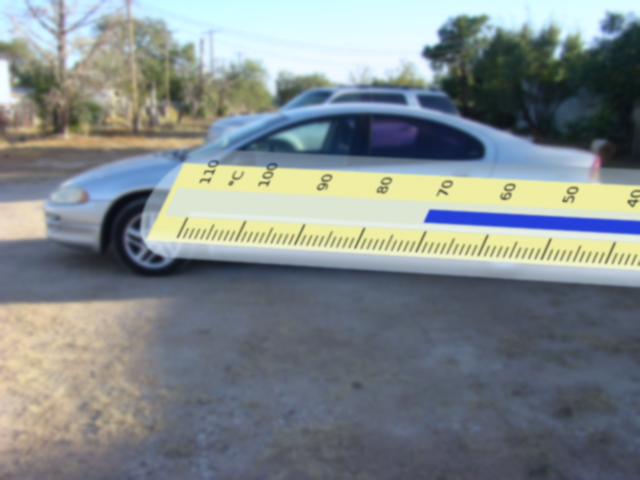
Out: 71 (°C)
